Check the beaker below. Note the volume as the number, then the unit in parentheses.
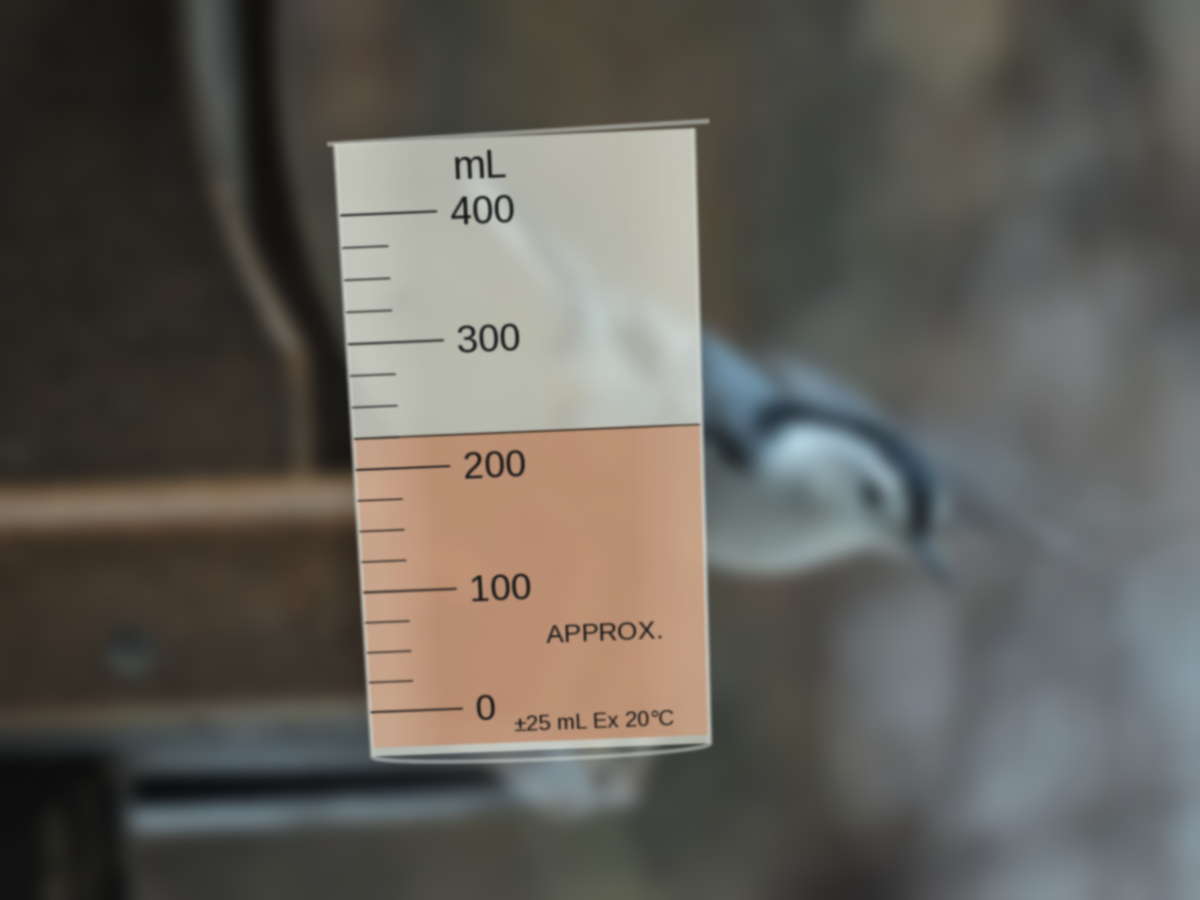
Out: 225 (mL)
